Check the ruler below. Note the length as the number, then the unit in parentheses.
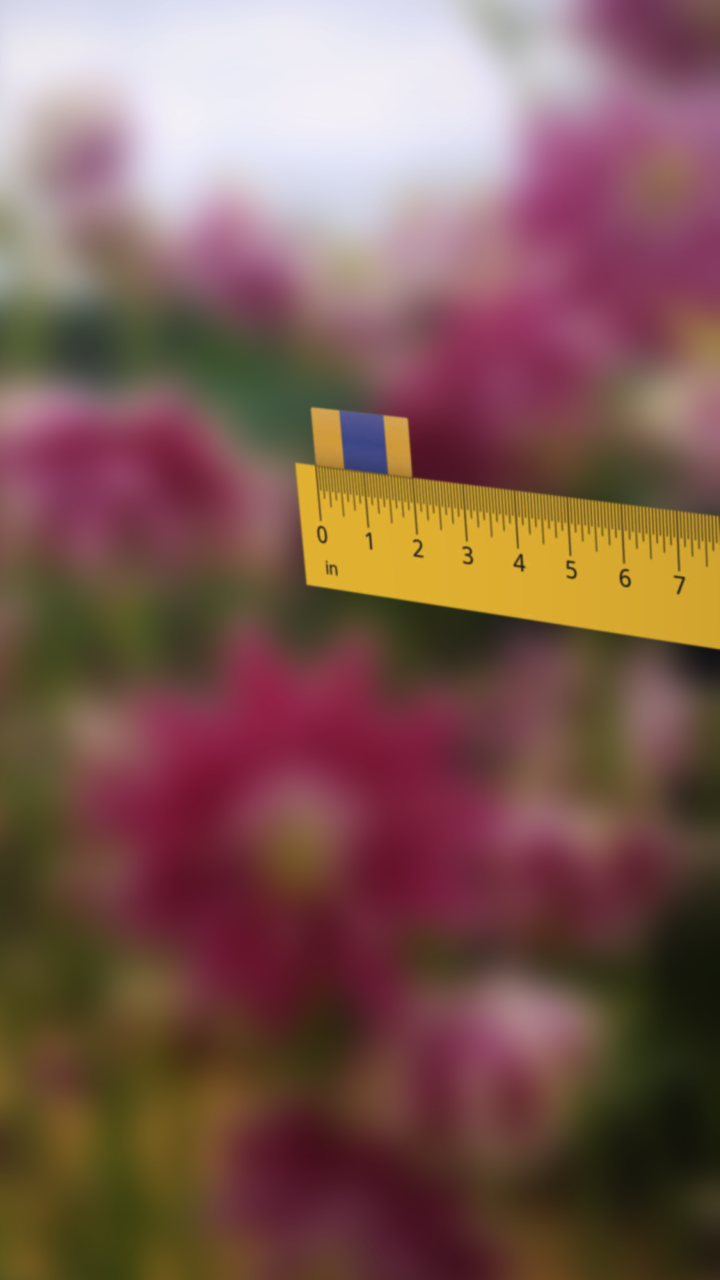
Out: 2 (in)
